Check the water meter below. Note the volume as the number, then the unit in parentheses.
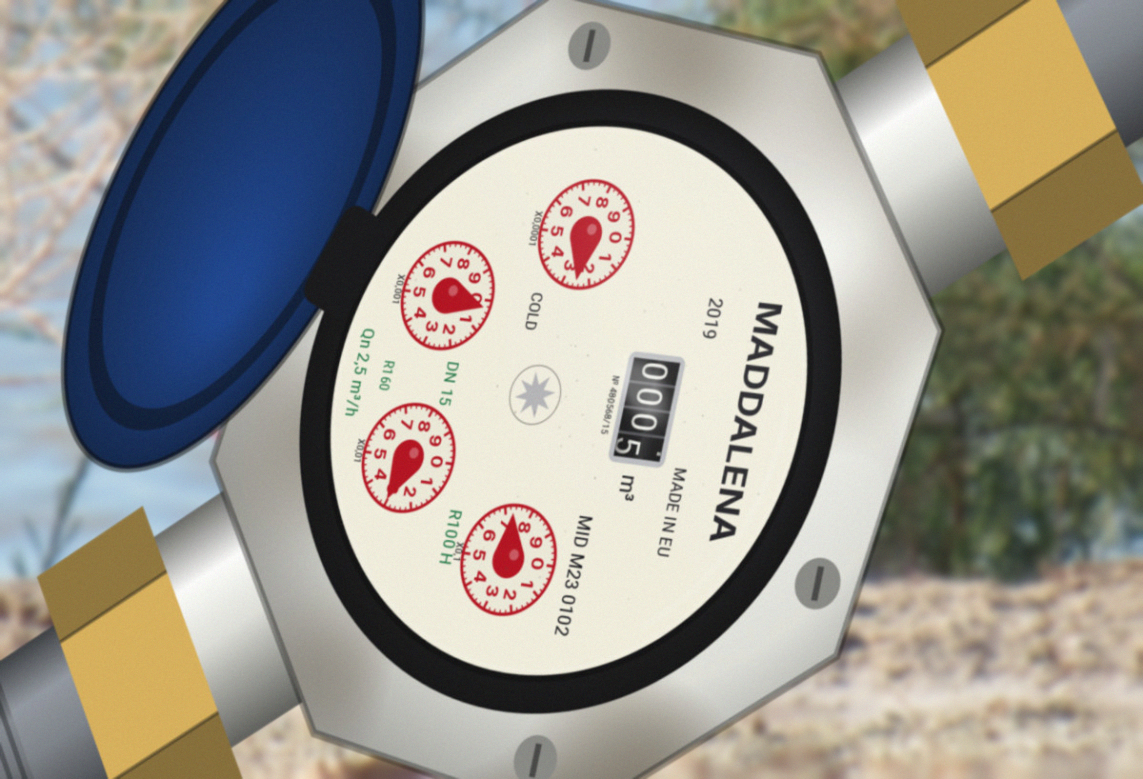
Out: 4.7302 (m³)
